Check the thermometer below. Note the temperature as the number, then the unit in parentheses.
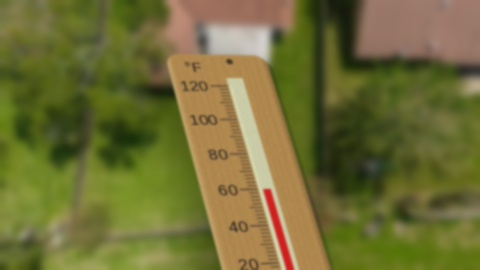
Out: 60 (°F)
